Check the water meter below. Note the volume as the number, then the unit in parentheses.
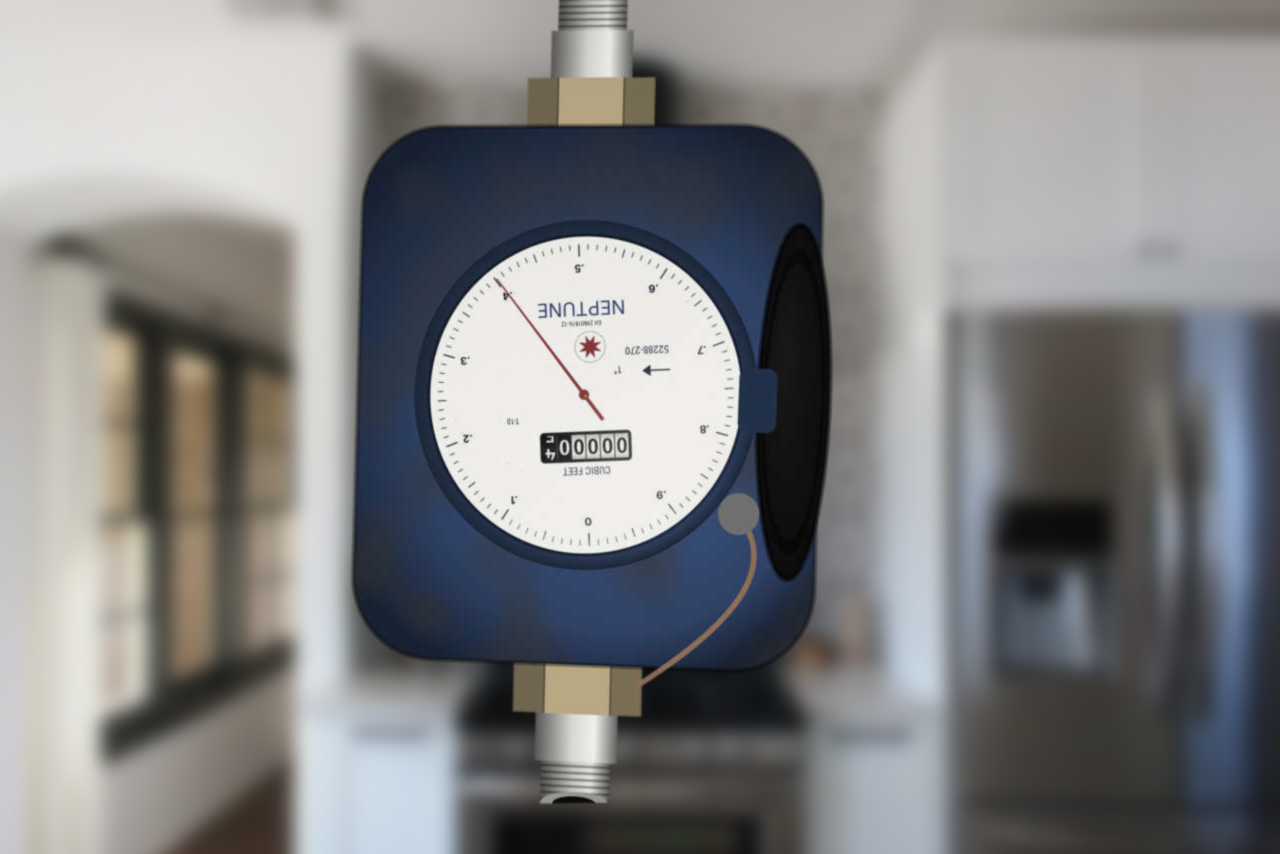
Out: 4.40 (ft³)
